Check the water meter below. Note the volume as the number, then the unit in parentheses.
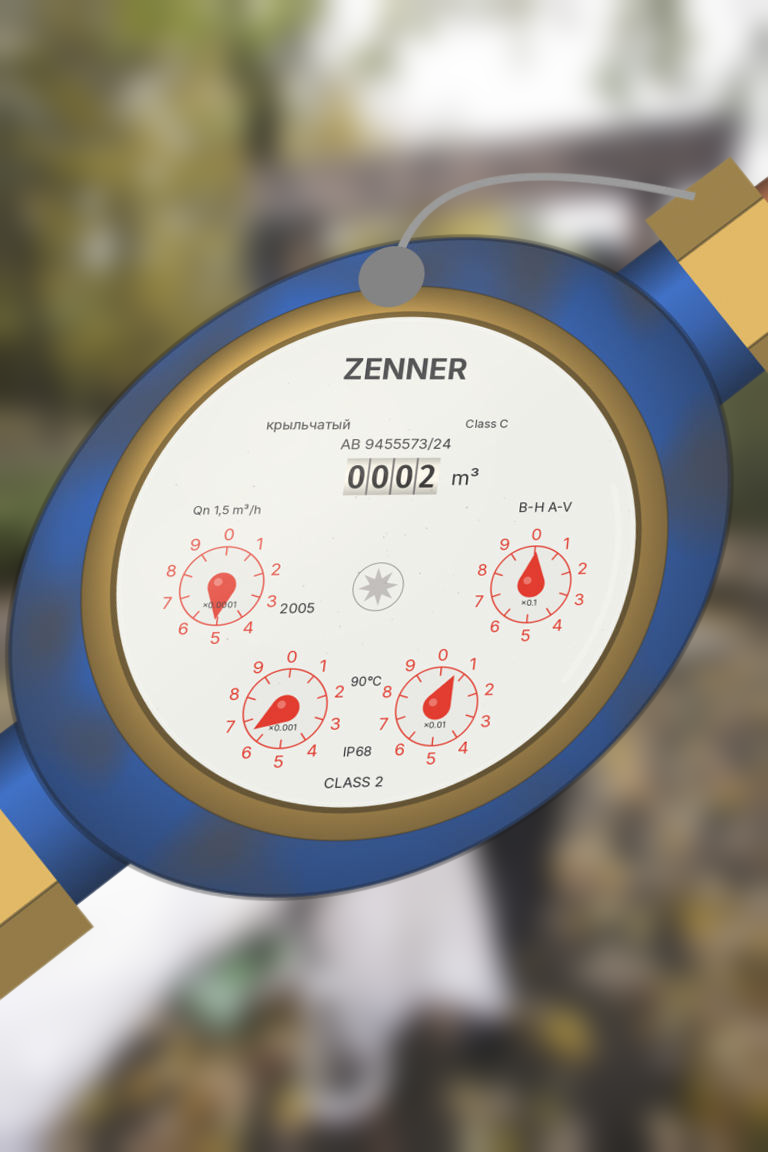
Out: 2.0065 (m³)
